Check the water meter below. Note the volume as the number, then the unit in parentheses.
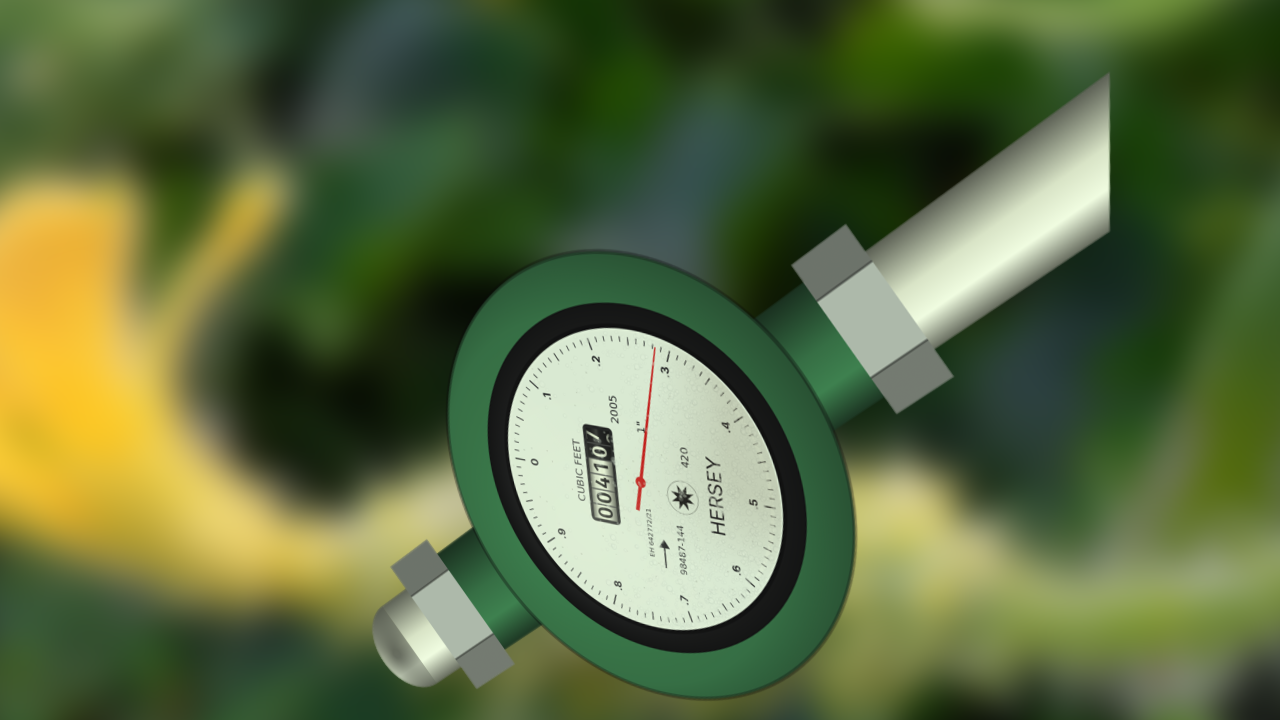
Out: 4107.28 (ft³)
